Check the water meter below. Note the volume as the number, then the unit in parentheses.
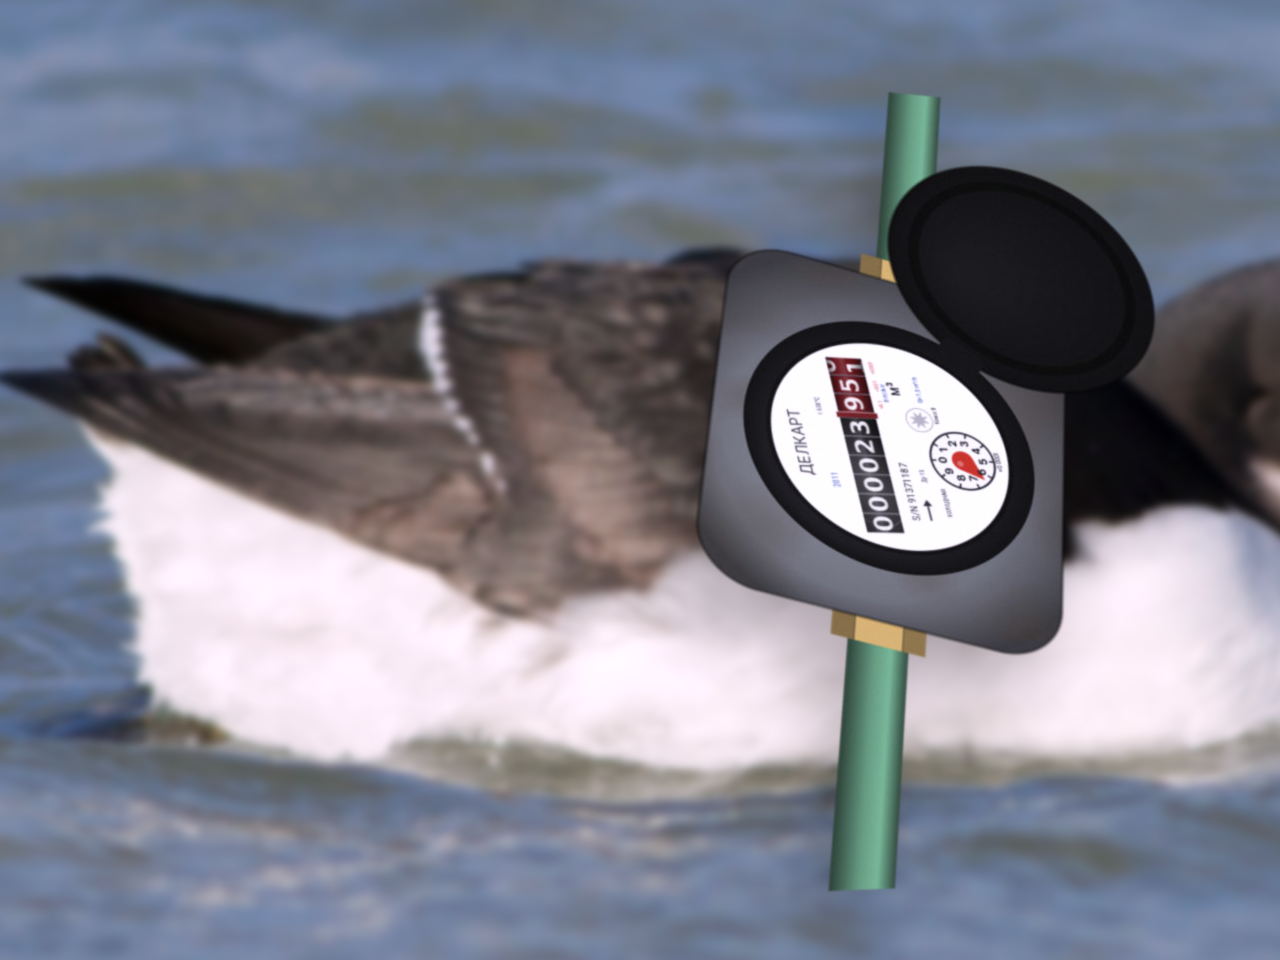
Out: 23.9506 (m³)
